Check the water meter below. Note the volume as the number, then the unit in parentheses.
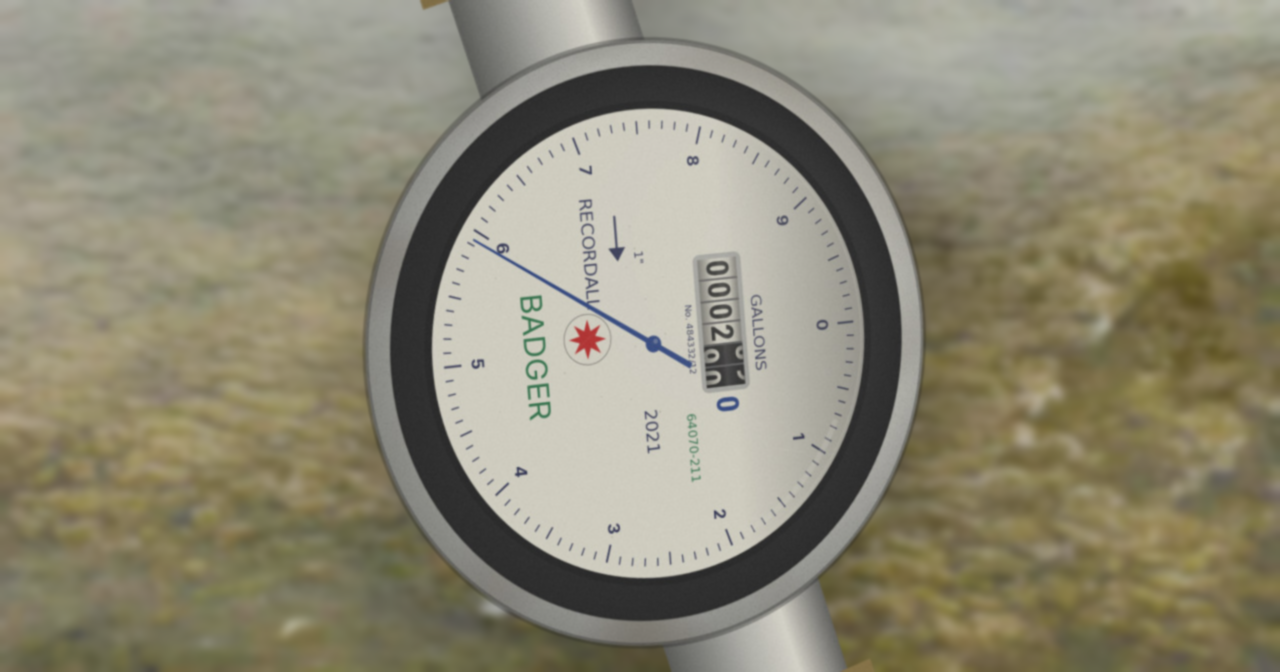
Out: 2895.9 (gal)
